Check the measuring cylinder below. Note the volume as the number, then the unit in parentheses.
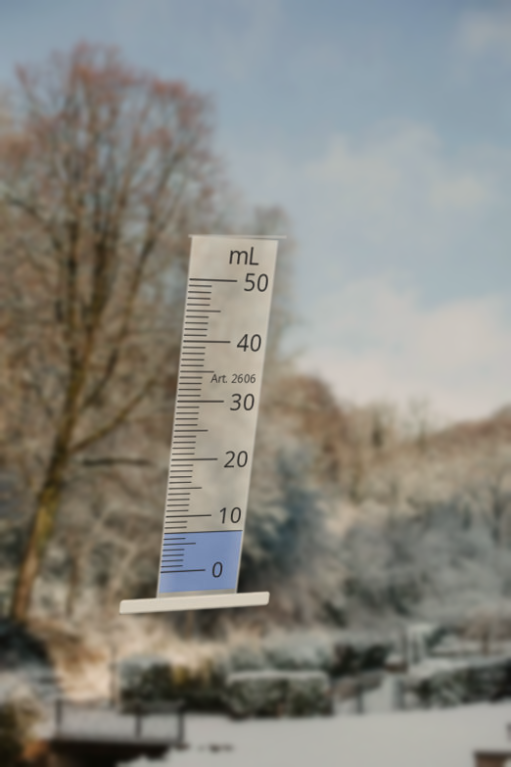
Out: 7 (mL)
